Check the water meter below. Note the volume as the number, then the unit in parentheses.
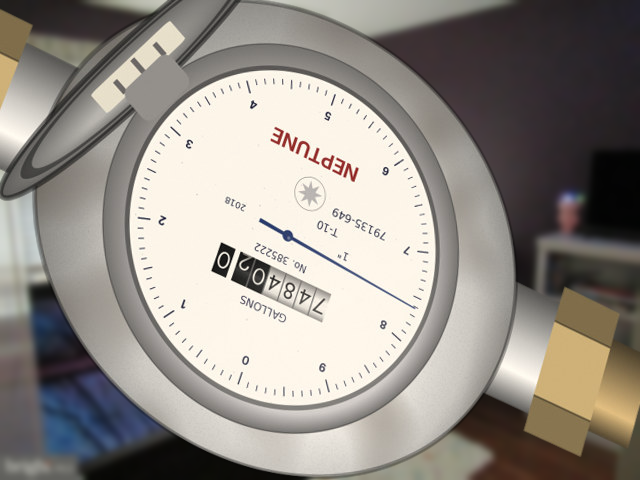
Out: 7484017.6 (gal)
